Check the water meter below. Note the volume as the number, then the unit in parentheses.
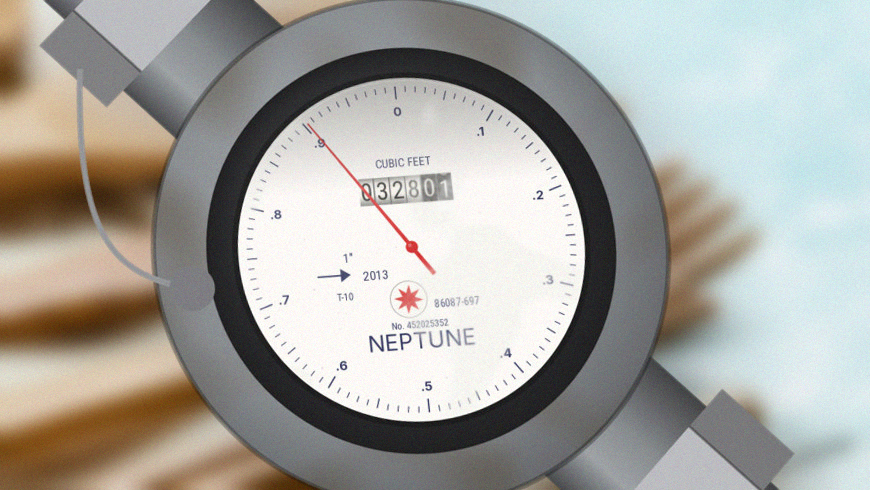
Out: 32800.90 (ft³)
